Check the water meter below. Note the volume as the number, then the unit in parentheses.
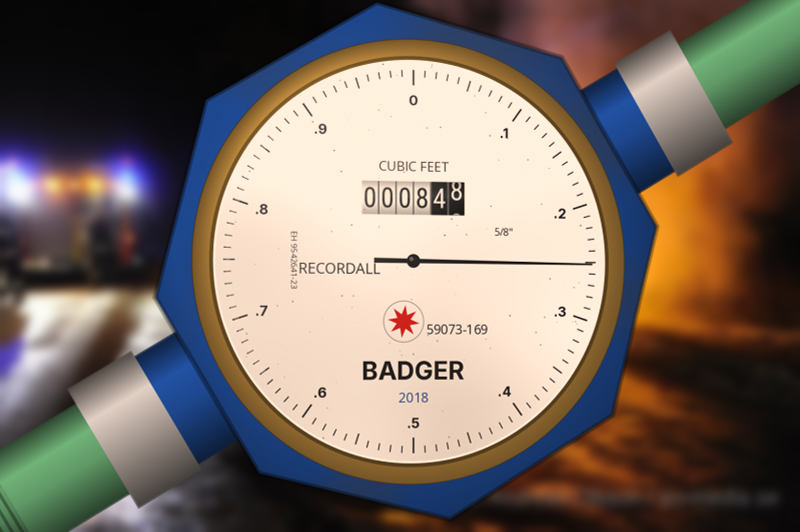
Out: 848.25 (ft³)
